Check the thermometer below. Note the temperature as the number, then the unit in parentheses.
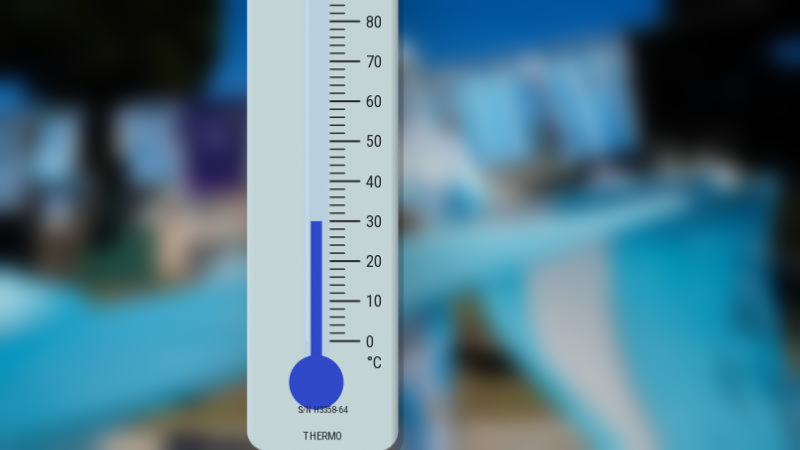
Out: 30 (°C)
